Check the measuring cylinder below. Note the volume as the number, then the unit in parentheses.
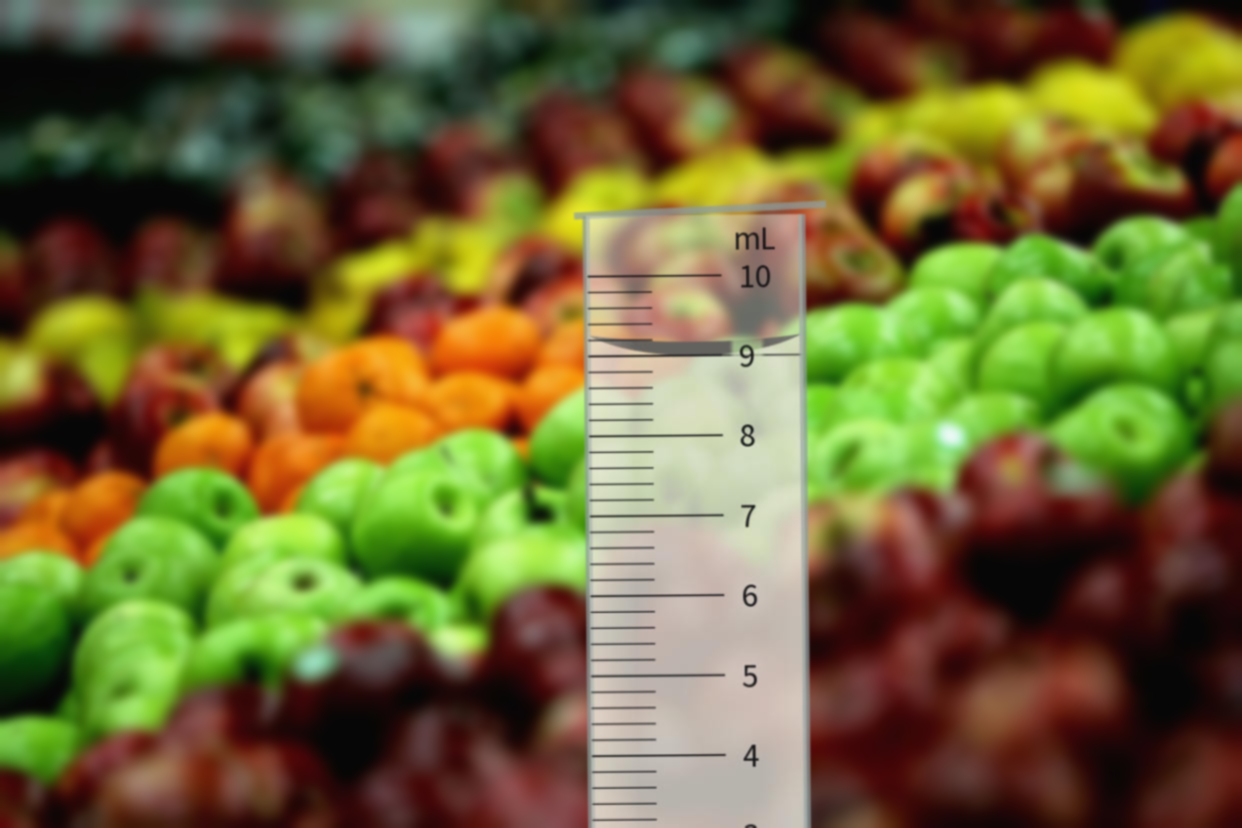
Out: 9 (mL)
